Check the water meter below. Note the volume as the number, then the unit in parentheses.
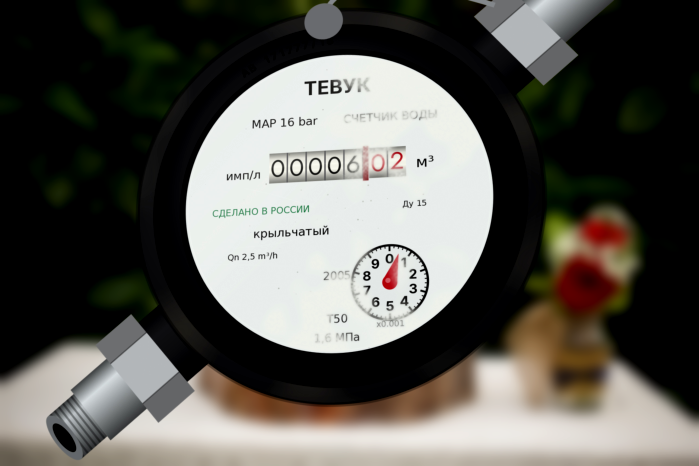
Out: 6.020 (m³)
